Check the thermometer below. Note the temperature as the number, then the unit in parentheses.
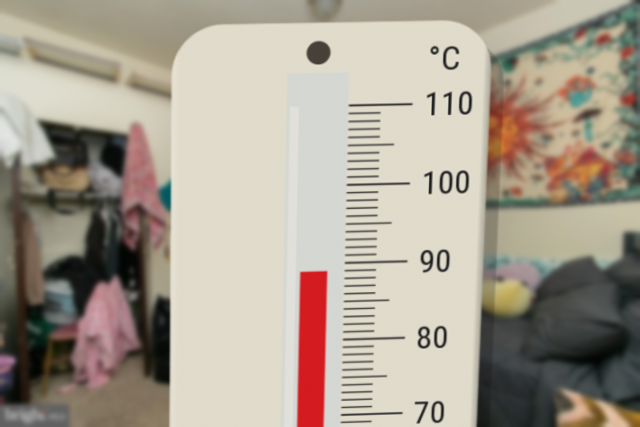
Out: 89 (°C)
